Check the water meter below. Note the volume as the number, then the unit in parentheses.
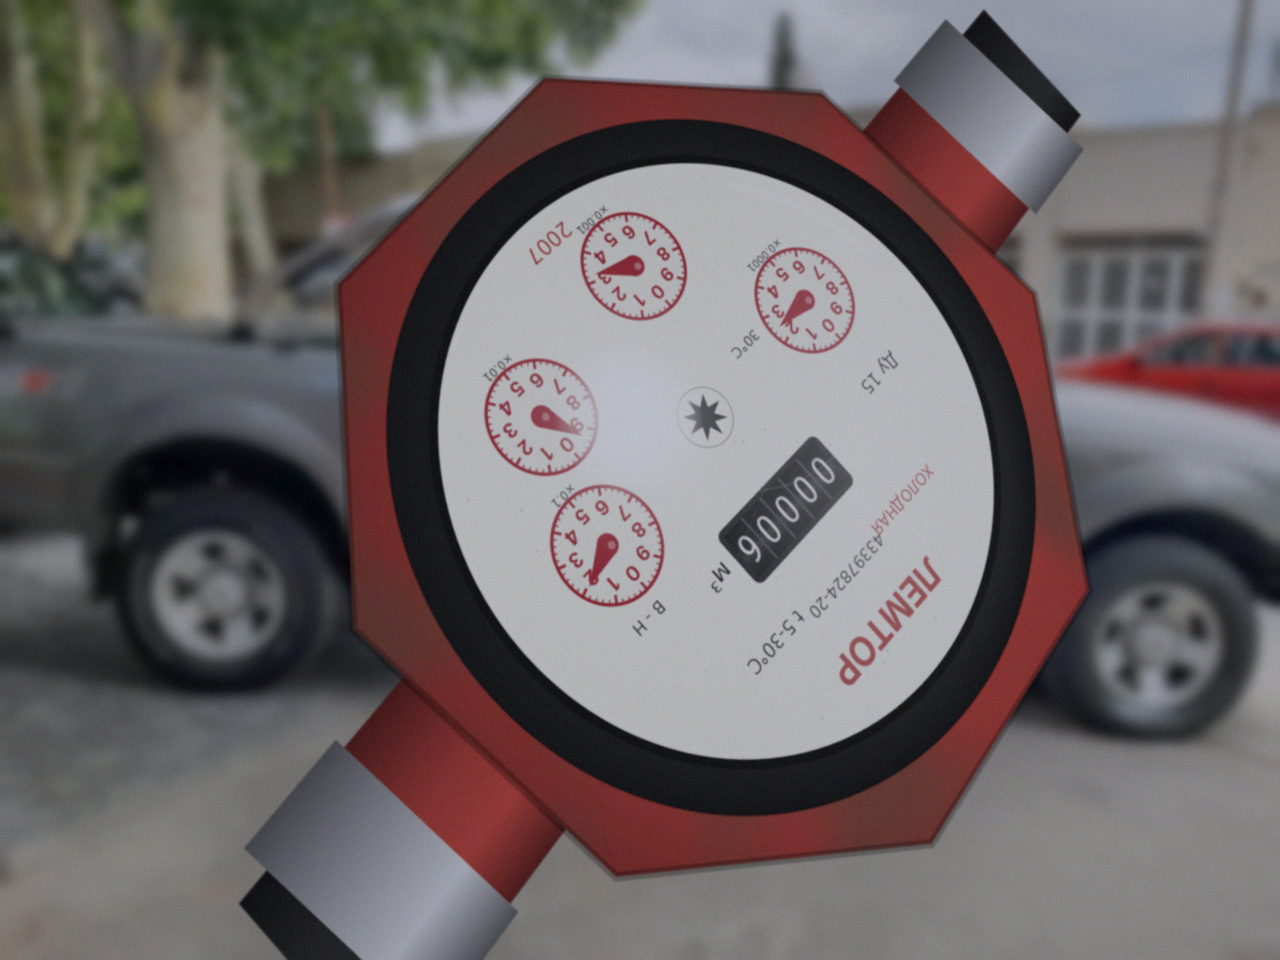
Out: 6.1932 (m³)
